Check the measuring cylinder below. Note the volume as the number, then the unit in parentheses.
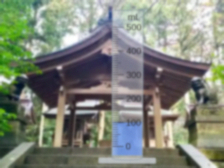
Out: 100 (mL)
